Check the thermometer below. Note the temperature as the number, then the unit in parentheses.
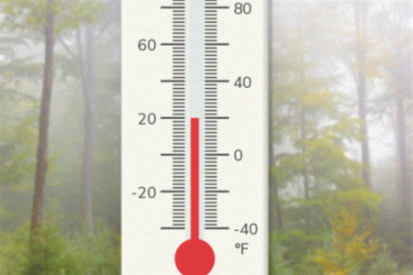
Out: 20 (°F)
